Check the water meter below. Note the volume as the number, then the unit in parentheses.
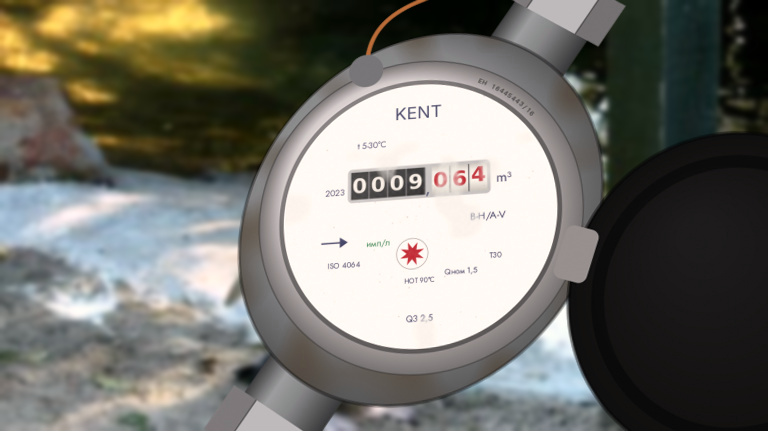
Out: 9.064 (m³)
